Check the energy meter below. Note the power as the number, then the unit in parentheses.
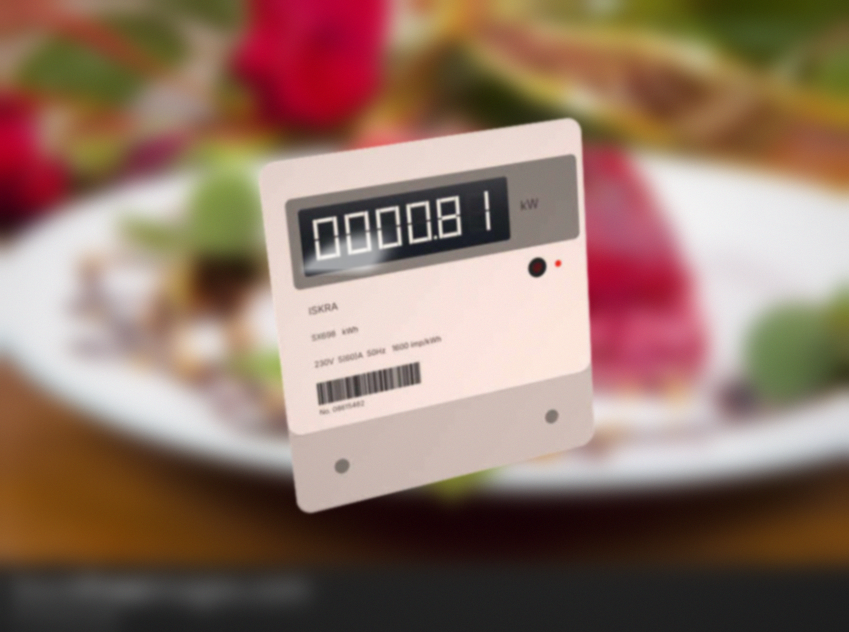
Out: 0.81 (kW)
